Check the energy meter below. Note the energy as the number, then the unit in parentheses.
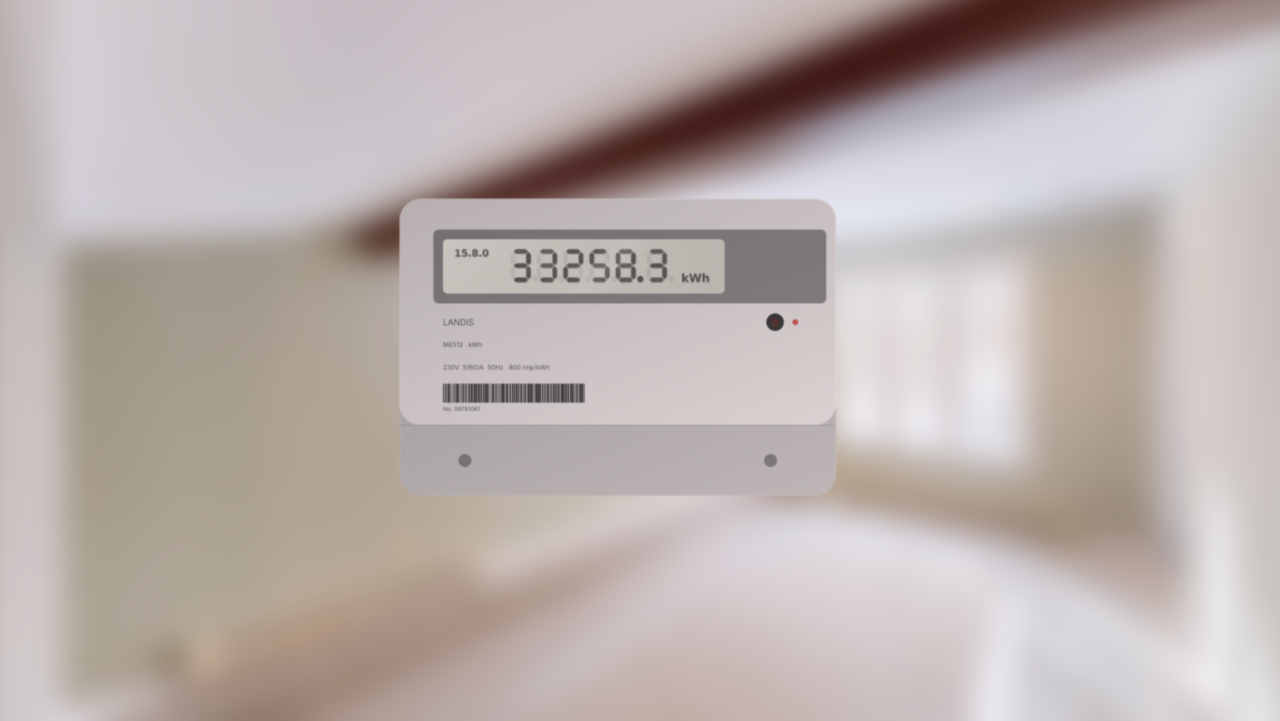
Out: 33258.3 (kWh)
